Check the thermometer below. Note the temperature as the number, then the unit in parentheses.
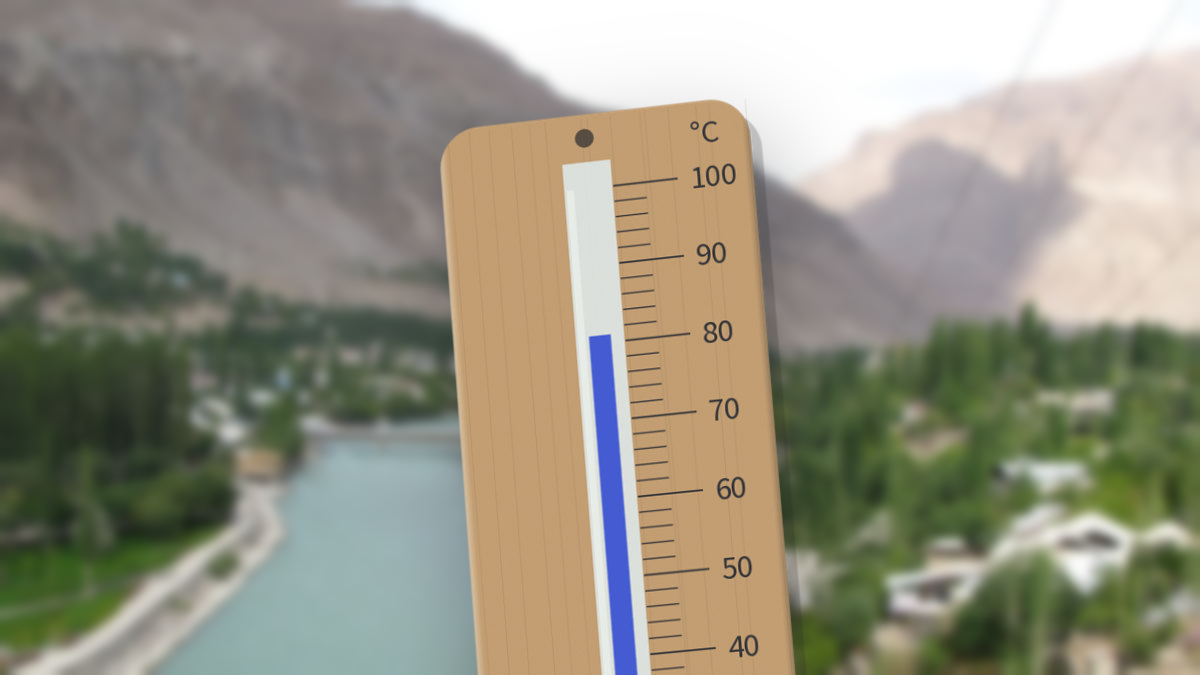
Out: 81 (°C)
